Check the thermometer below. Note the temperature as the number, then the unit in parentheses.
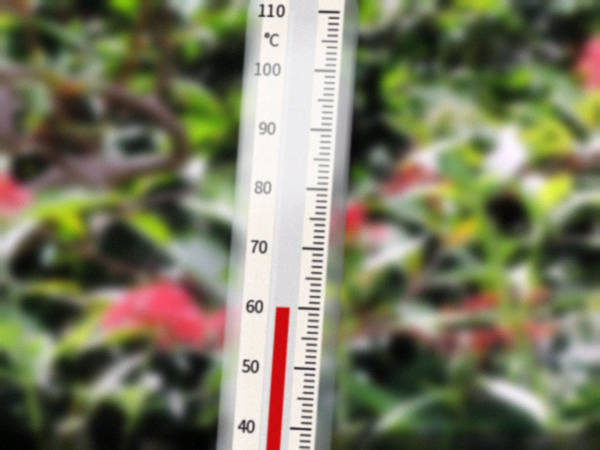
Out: 60 (°C)
